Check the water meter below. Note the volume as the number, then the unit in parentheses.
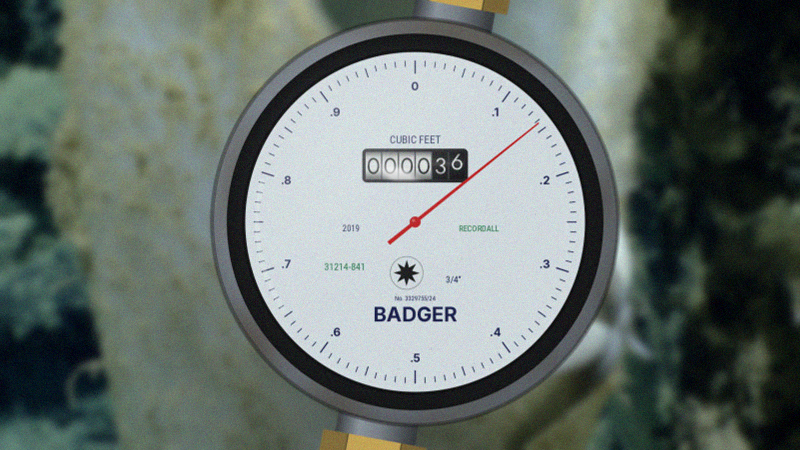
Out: 36.14 (ft³)
